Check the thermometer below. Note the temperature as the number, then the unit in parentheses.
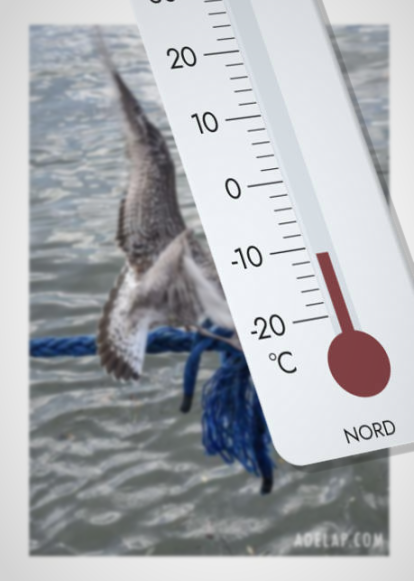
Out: -11 (°C)
